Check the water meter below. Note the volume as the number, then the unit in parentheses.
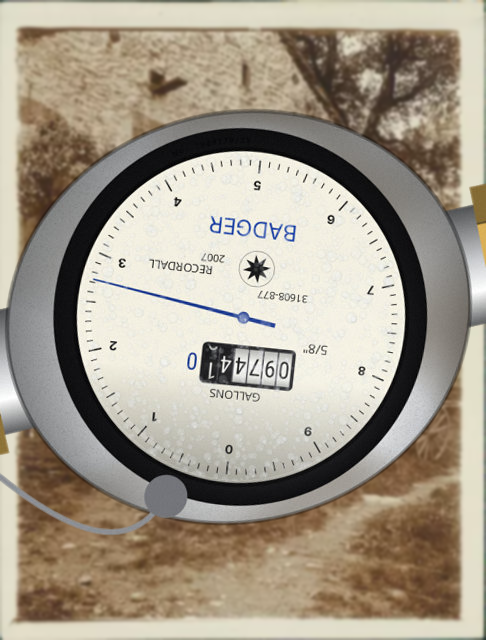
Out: 974412.7 (gal)
